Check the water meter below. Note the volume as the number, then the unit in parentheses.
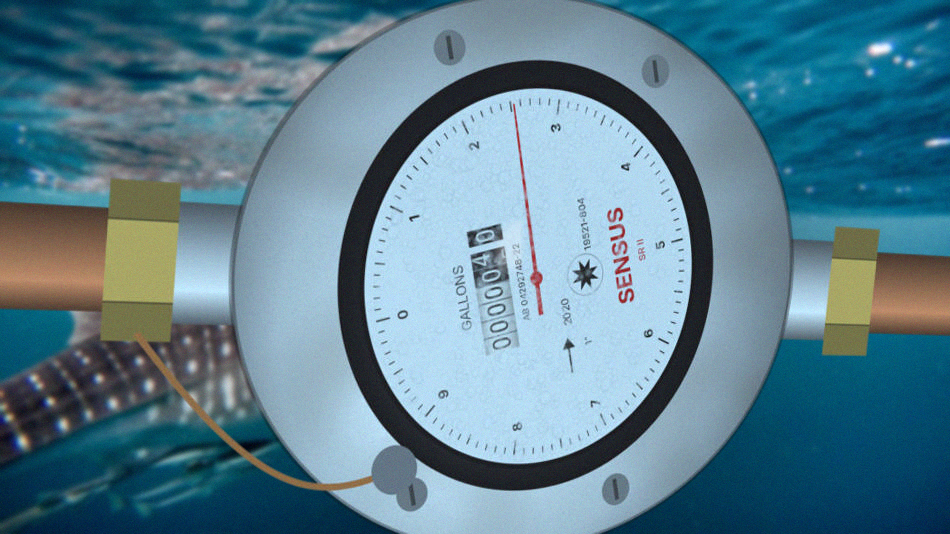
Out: 42.5 (gal)
